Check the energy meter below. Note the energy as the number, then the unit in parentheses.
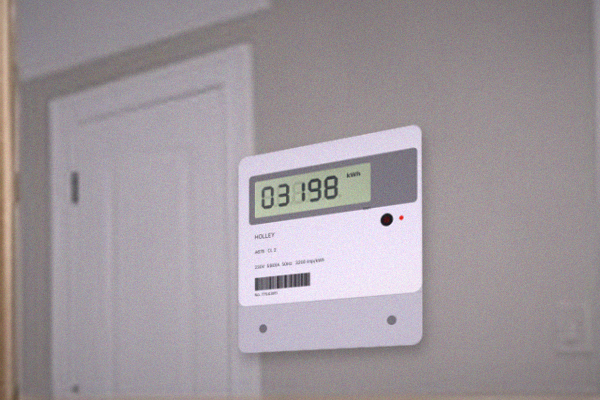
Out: 3198 (kWh)
